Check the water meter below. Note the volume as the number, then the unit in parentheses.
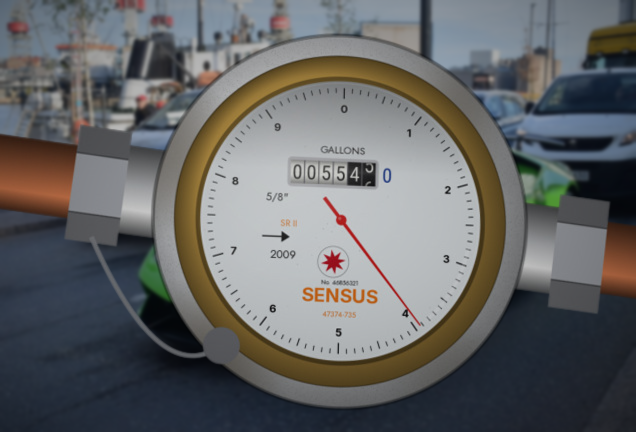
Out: 55453.9 (gal)
